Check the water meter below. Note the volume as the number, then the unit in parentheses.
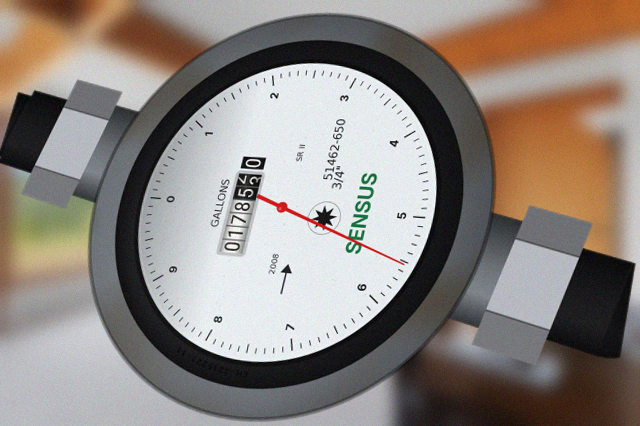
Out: 178525.5 (gal)
